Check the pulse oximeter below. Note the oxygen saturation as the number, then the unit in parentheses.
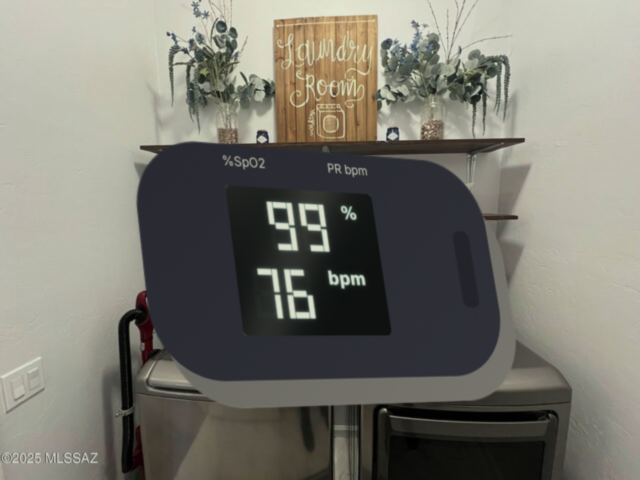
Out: 99 (%)
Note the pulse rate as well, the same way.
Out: 76 (bpm)
